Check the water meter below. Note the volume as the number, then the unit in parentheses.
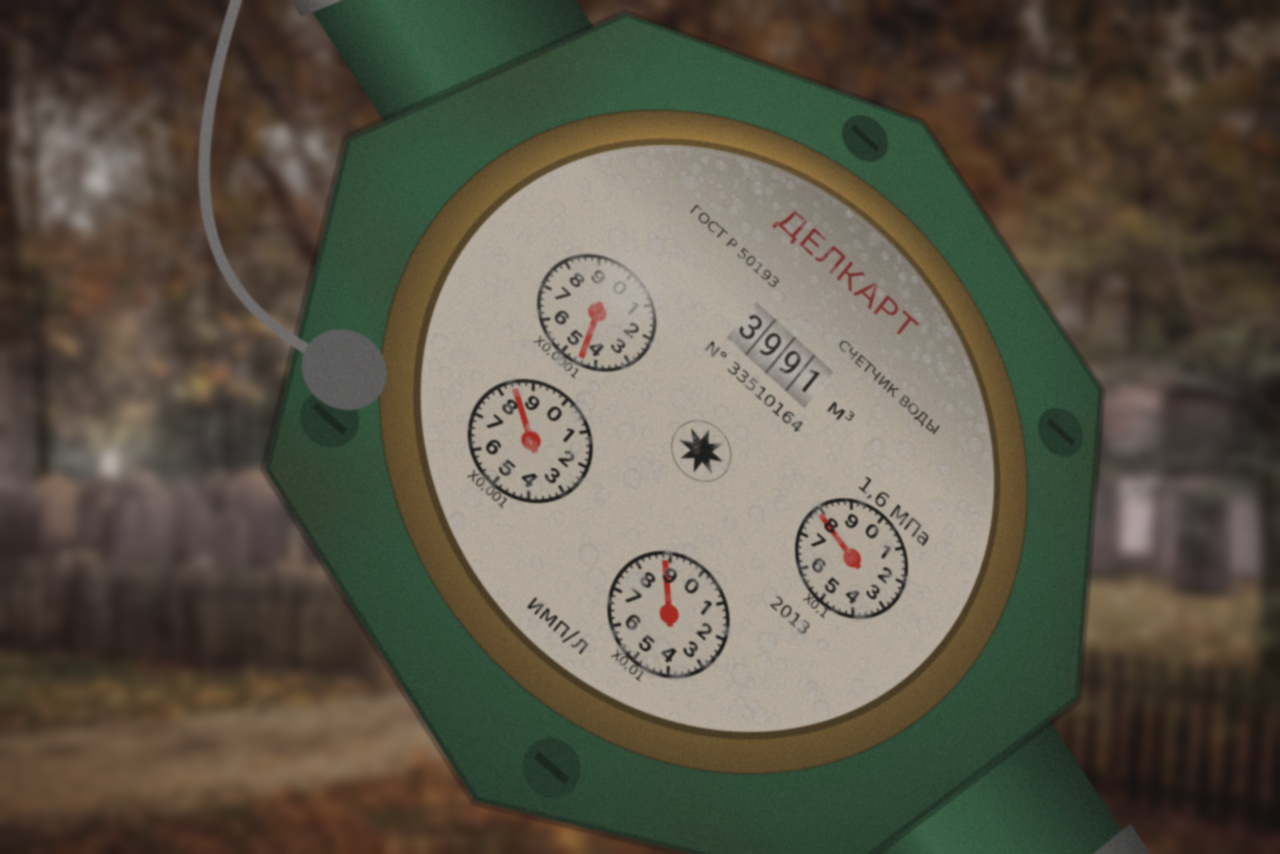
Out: 3991.7884 (m³)
